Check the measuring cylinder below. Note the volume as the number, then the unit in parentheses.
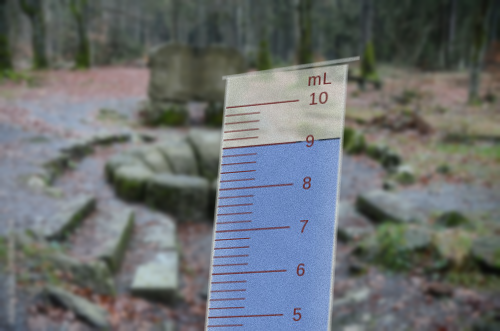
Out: 9 (mL)
